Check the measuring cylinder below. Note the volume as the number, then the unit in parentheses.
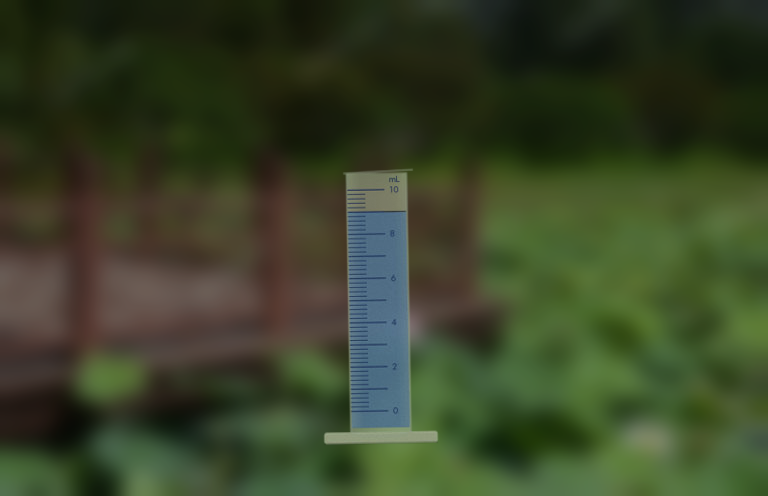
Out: 9 (mL)
